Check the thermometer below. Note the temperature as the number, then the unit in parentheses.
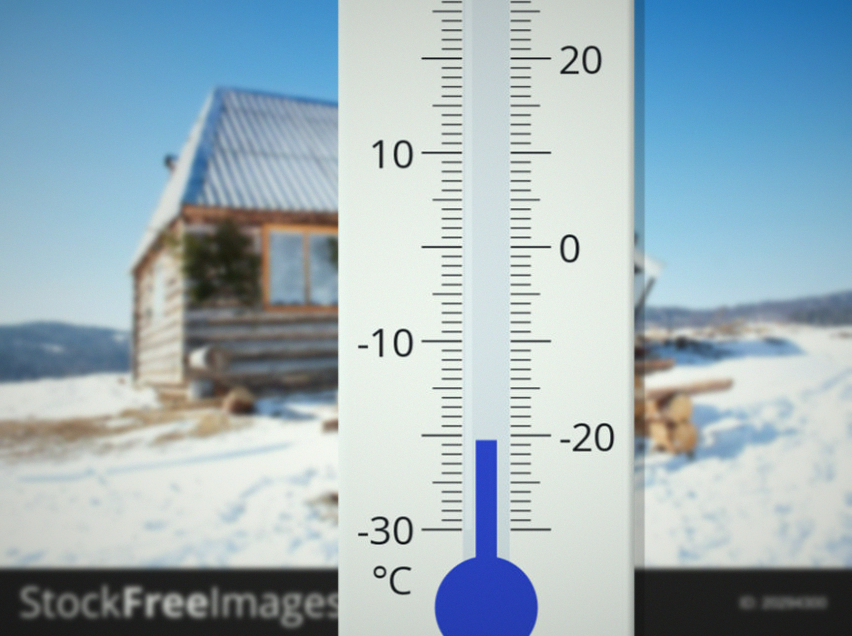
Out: -20.5 (°C)
